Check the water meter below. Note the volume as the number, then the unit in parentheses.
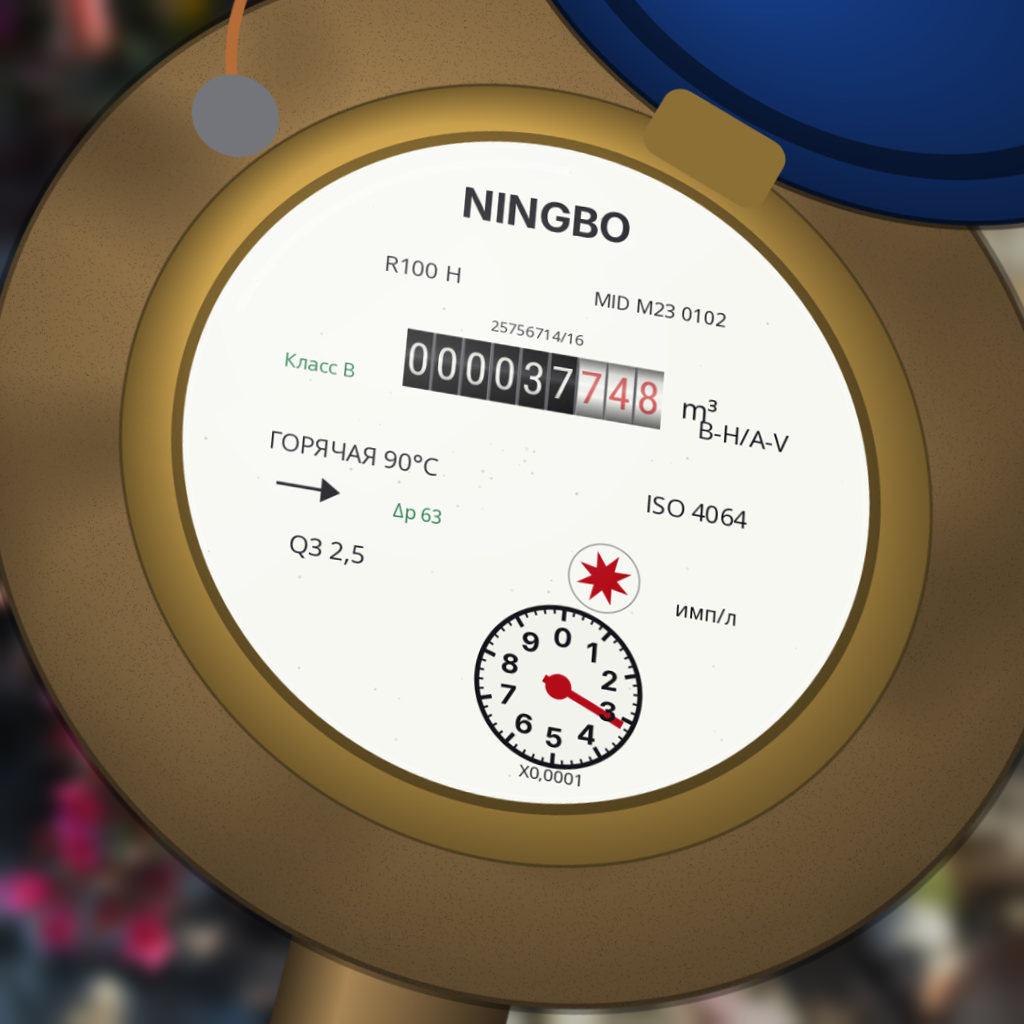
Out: 37.7483 (m³)
